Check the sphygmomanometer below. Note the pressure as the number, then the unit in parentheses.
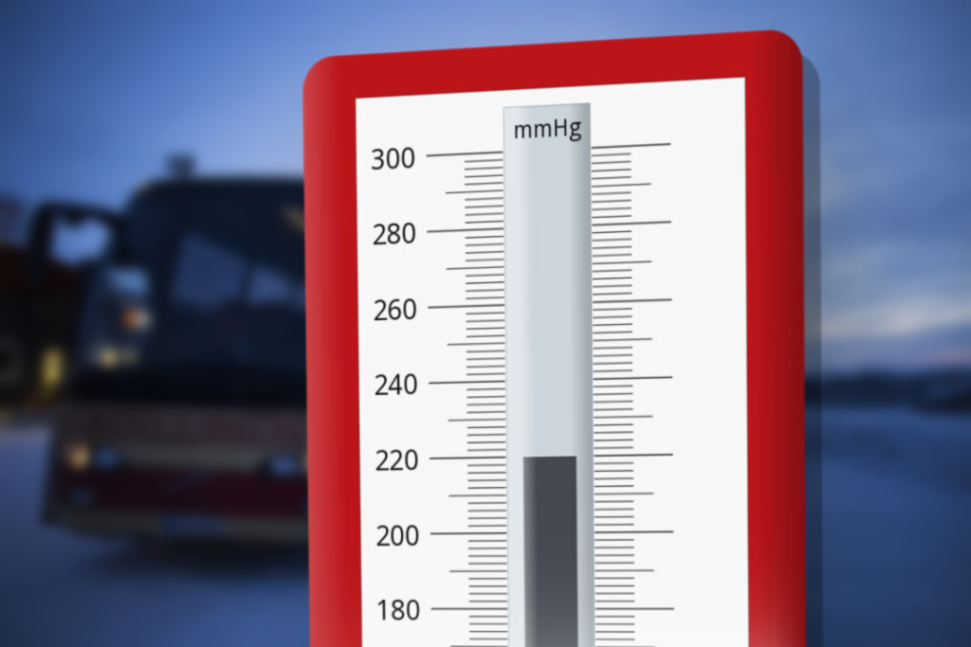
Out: 220 (mmHg)
